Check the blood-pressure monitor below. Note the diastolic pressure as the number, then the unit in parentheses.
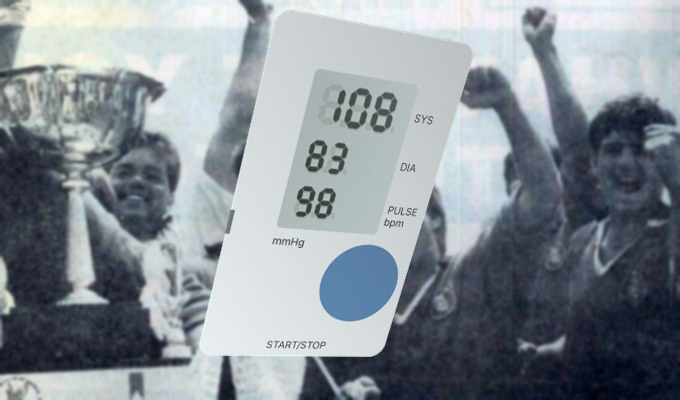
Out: 83 (mmHg)
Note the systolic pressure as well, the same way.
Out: 108 (mmHg)
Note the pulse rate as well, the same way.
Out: 98 (bpm)
